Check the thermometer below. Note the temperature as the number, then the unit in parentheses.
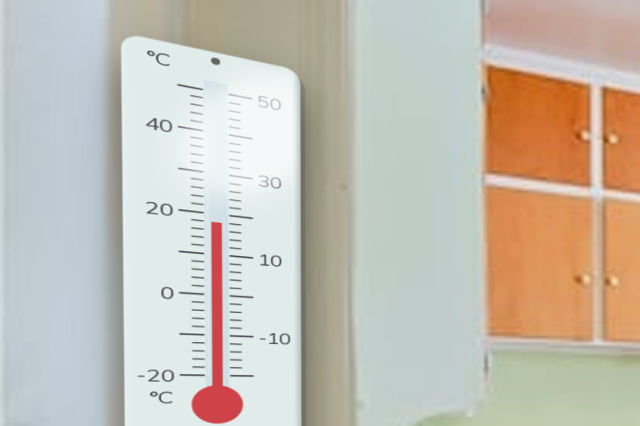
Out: 18 (°C)
